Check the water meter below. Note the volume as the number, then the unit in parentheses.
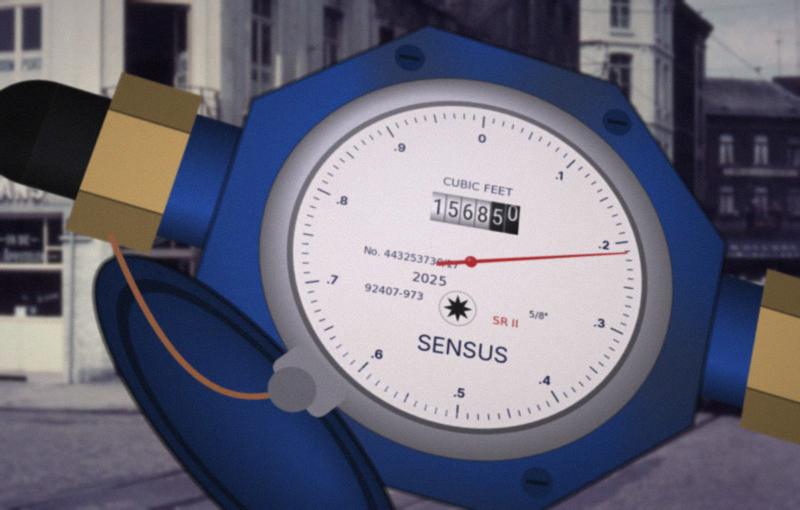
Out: 156850.21 (ft³)
